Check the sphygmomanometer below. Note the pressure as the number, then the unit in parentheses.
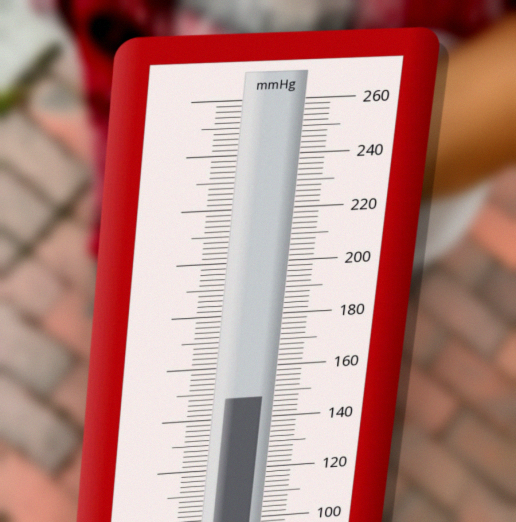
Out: 148 (mmHg)
